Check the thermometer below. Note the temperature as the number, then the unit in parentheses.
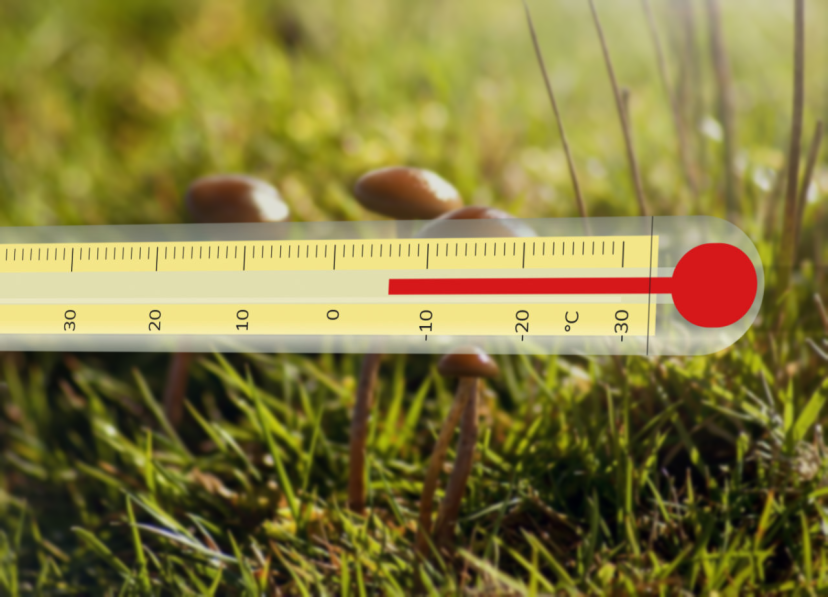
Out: -6 (°C)
